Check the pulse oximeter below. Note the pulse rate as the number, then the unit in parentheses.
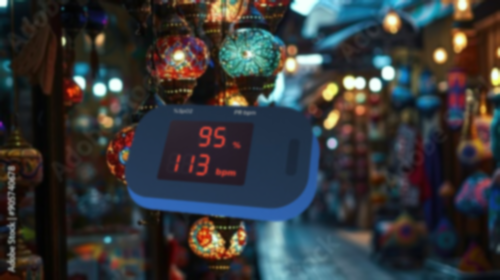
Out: 113 (bpm)
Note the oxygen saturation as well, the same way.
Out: 95 (%)
